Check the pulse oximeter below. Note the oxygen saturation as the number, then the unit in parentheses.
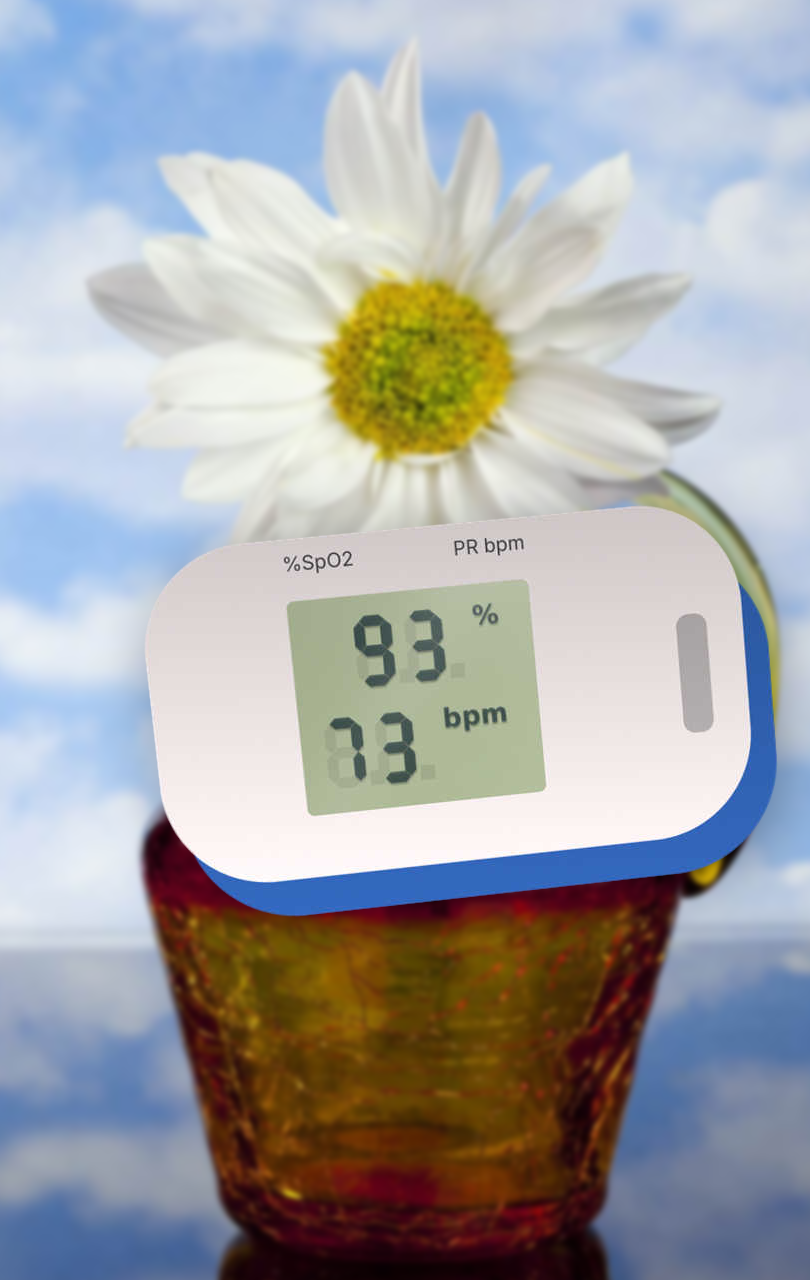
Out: 93 (%)
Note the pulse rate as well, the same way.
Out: 73 (bpm)
